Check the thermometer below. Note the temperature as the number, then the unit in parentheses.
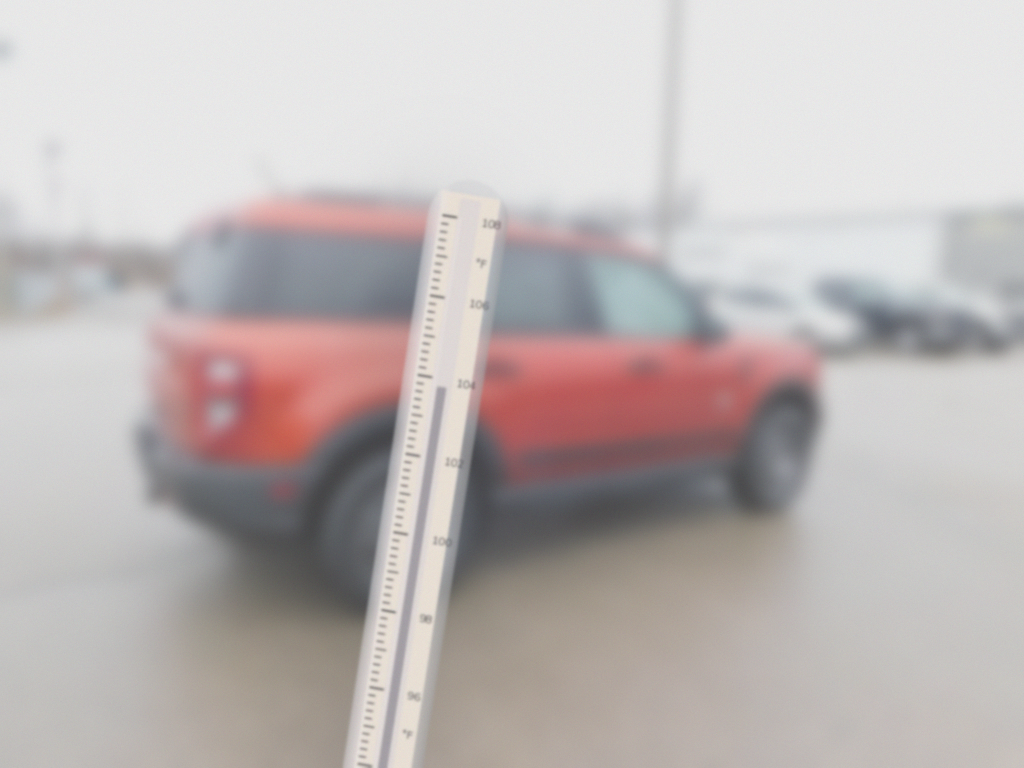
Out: 103.8 (°F)
